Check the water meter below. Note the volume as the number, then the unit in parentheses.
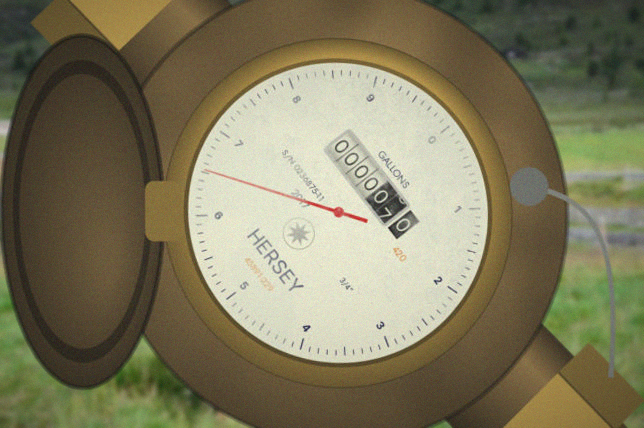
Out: 66.5 (gal)
